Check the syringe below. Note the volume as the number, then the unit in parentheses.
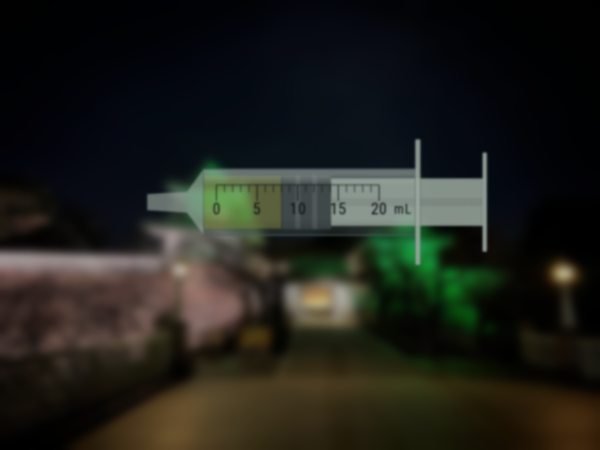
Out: 8 (mL)
